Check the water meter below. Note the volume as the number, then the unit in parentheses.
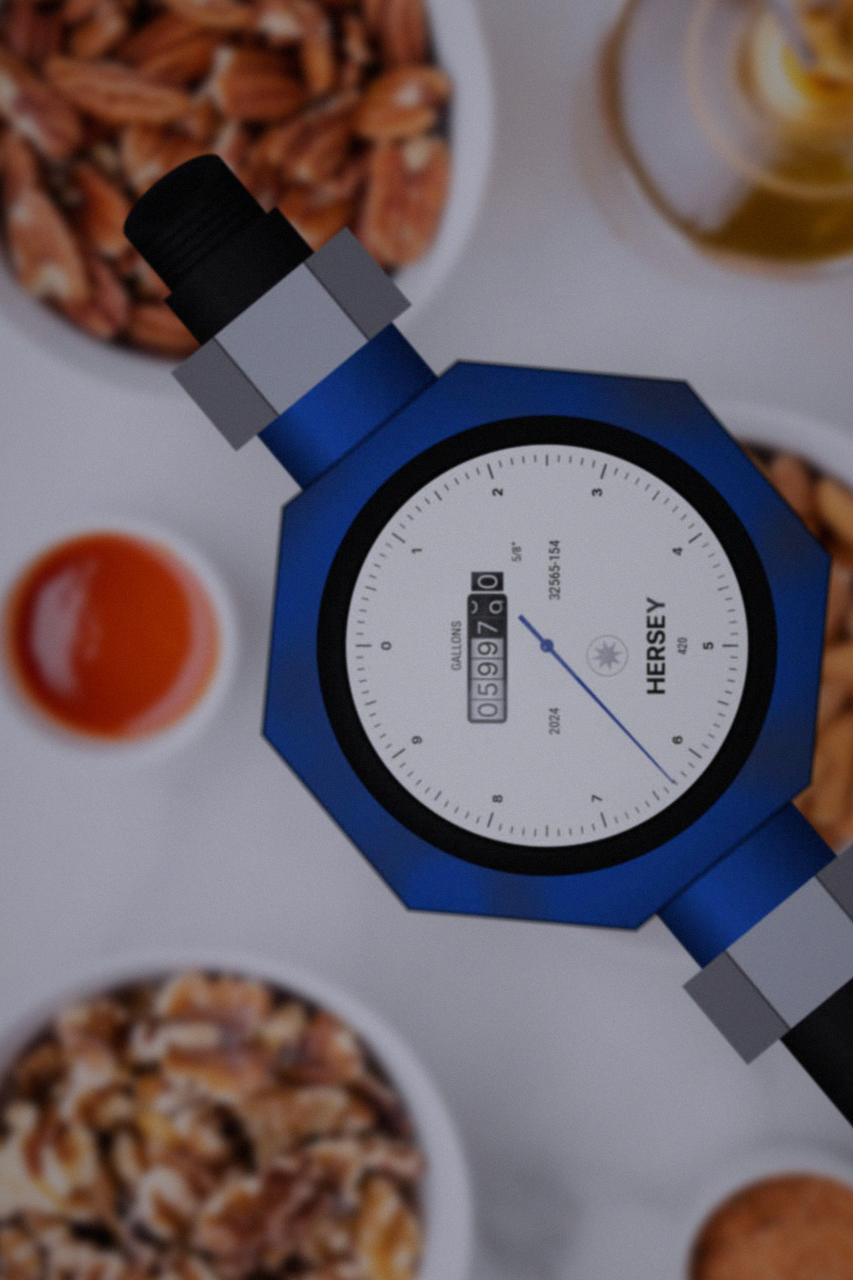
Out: 599786.3 (gal)
